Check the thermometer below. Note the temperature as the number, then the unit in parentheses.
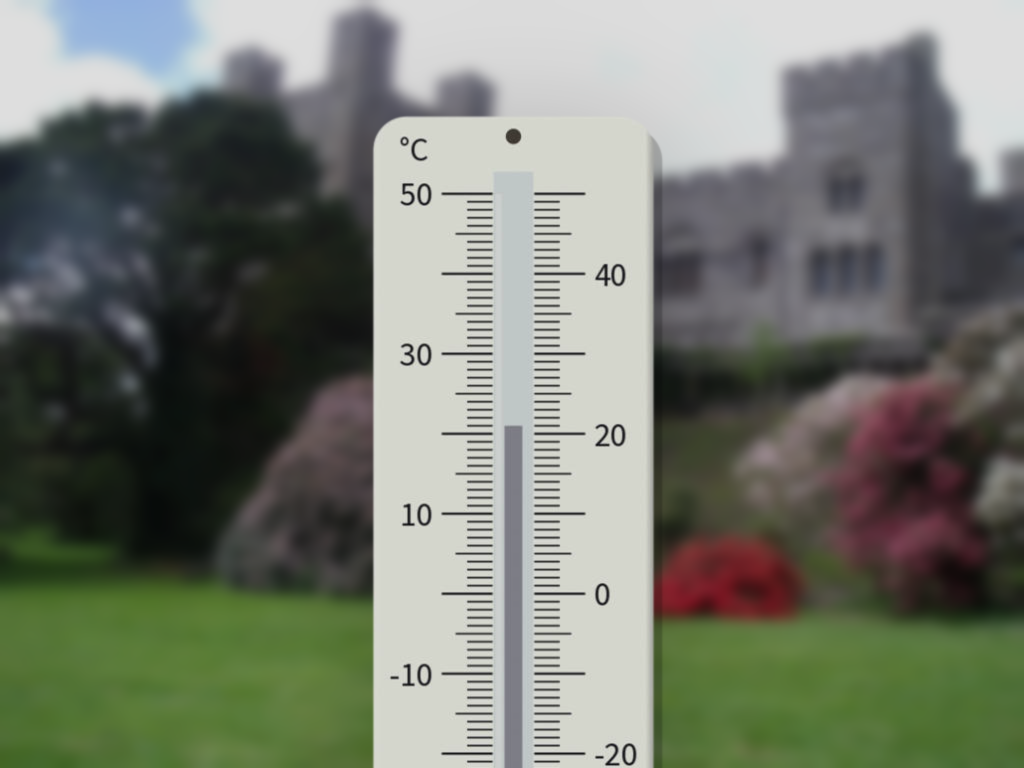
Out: 21 (°C)
